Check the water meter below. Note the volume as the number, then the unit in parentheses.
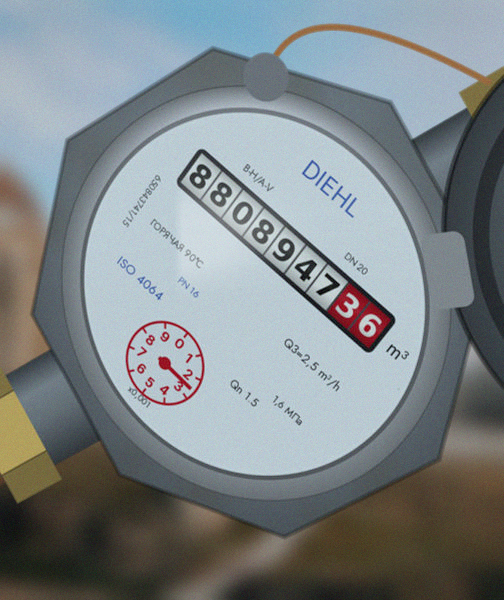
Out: 8808947.362 (m³)
